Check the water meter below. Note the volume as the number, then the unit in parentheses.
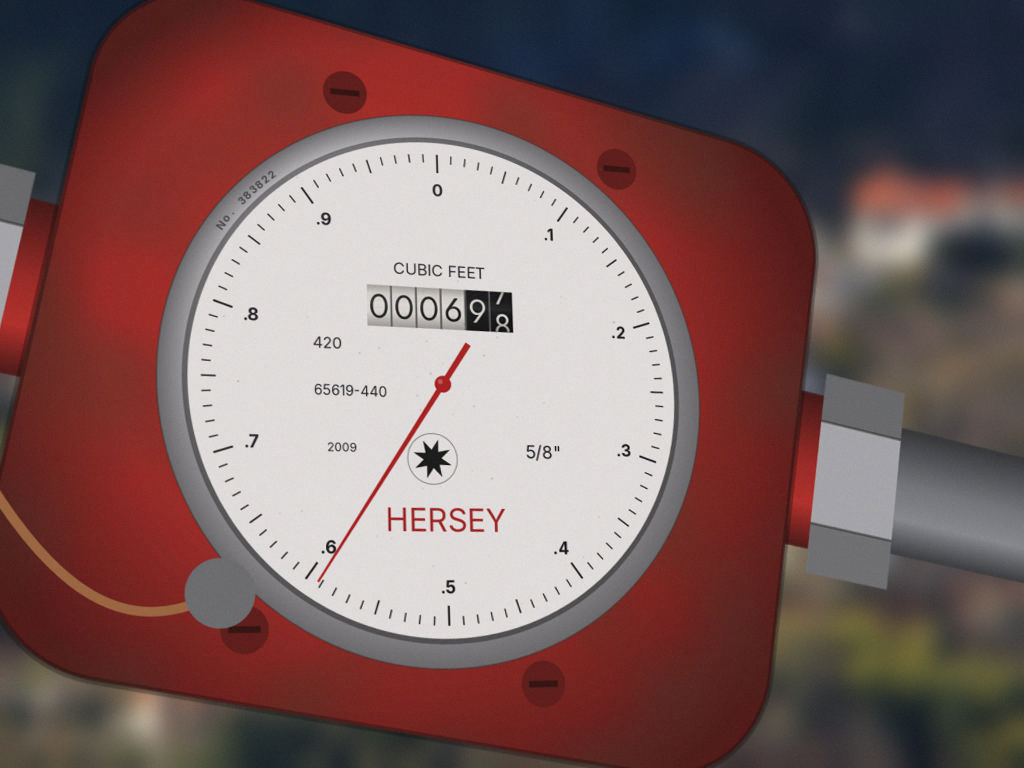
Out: 697.59 (ft³)
